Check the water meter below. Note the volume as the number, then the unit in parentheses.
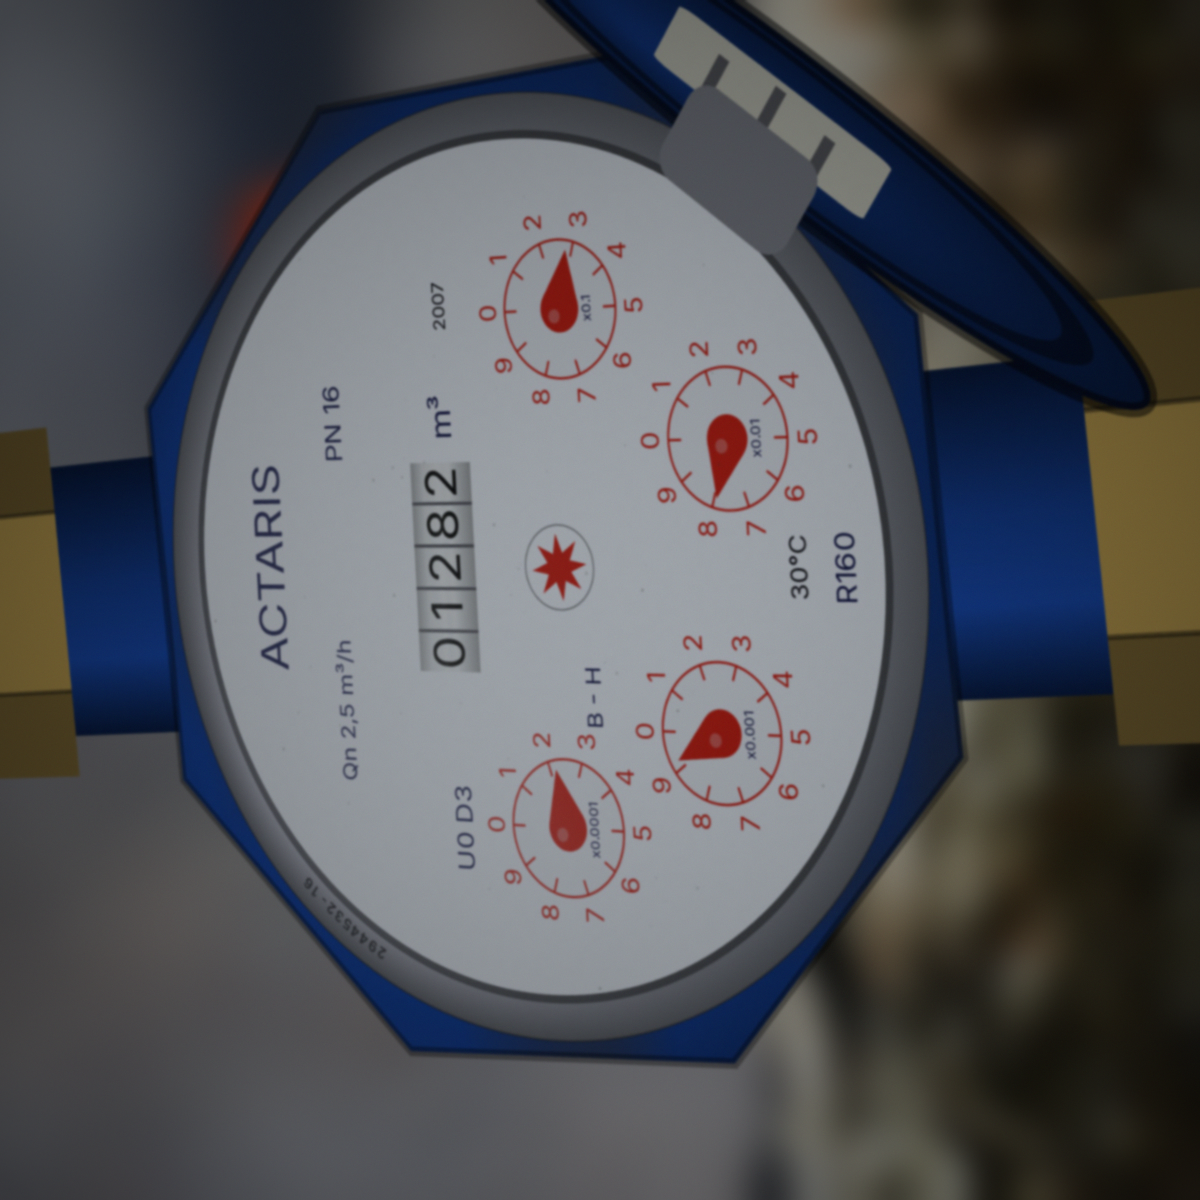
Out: 1282.2792 (m³)
